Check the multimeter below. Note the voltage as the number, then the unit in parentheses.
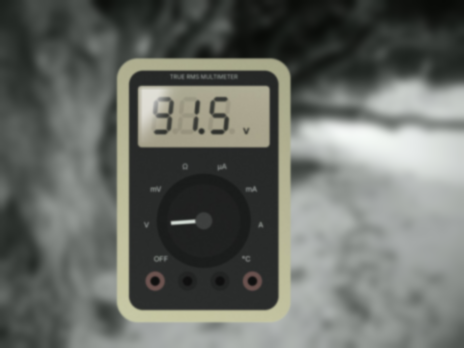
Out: 91.5 (V)
